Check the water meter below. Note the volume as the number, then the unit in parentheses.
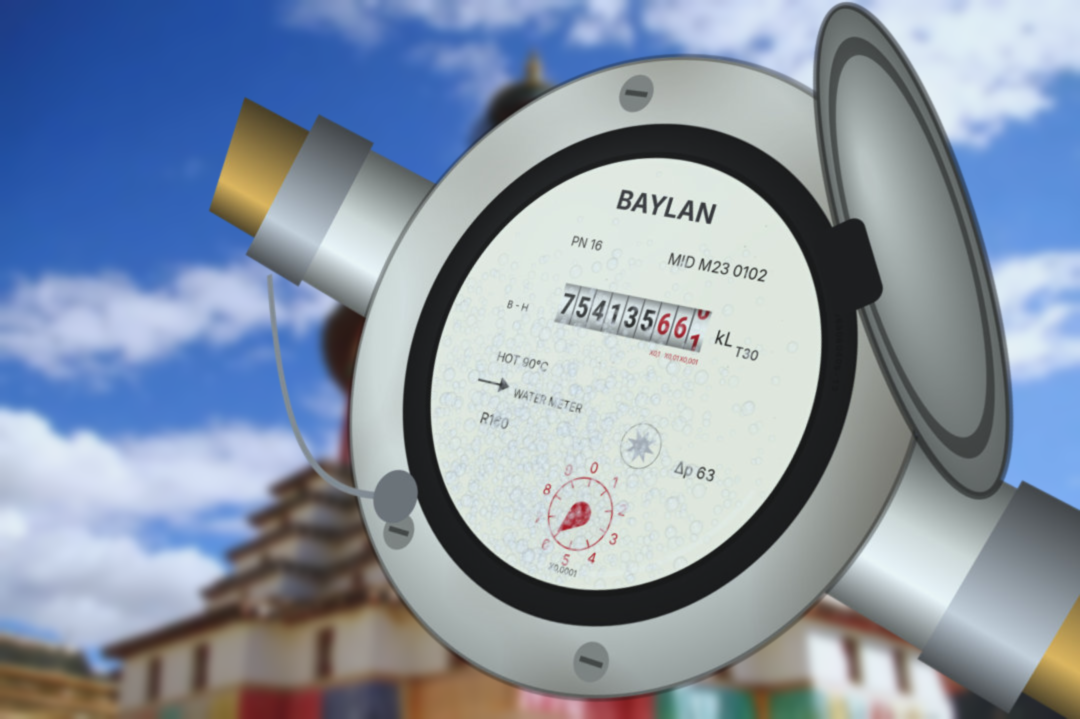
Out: 754135.6606 (kL)
